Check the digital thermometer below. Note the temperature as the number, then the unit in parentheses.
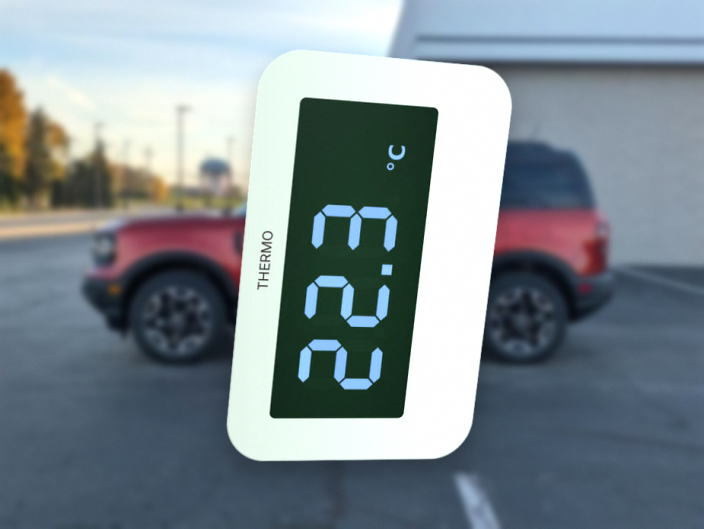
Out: 22.3 (°C)
